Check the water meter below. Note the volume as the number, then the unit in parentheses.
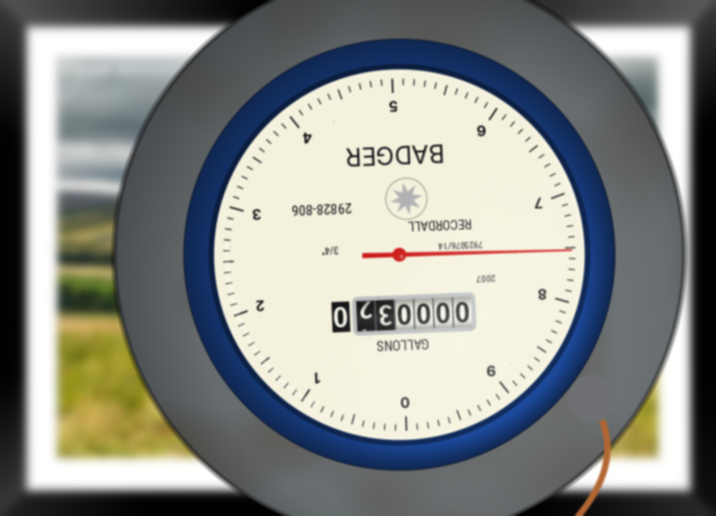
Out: 317.5 (gal)
